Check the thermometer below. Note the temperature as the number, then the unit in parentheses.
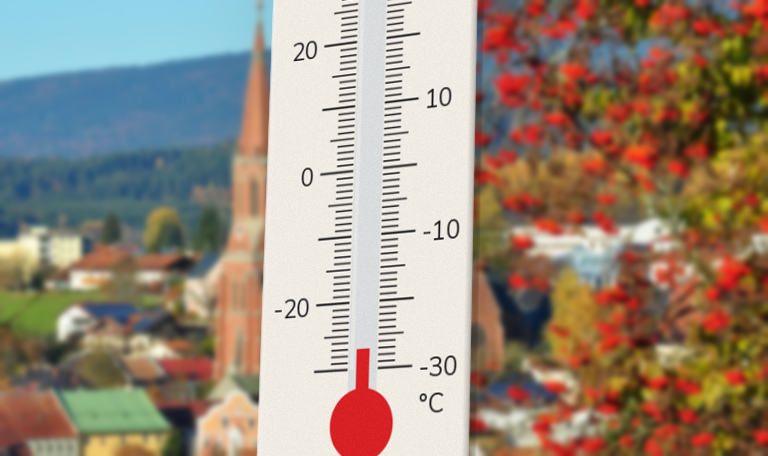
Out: -27 (°C)
